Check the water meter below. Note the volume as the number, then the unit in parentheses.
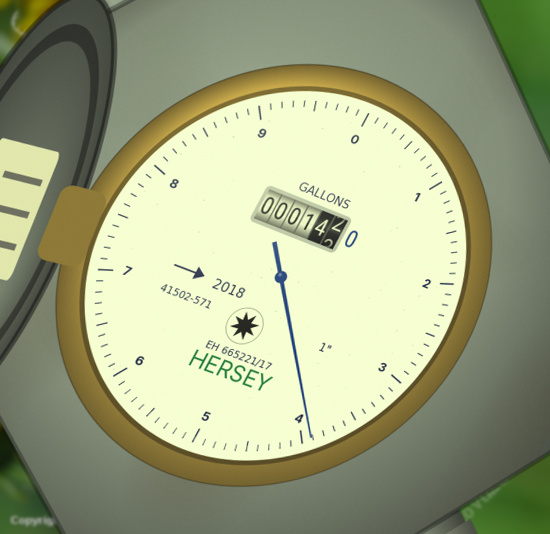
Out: 1423.9 (gal)
